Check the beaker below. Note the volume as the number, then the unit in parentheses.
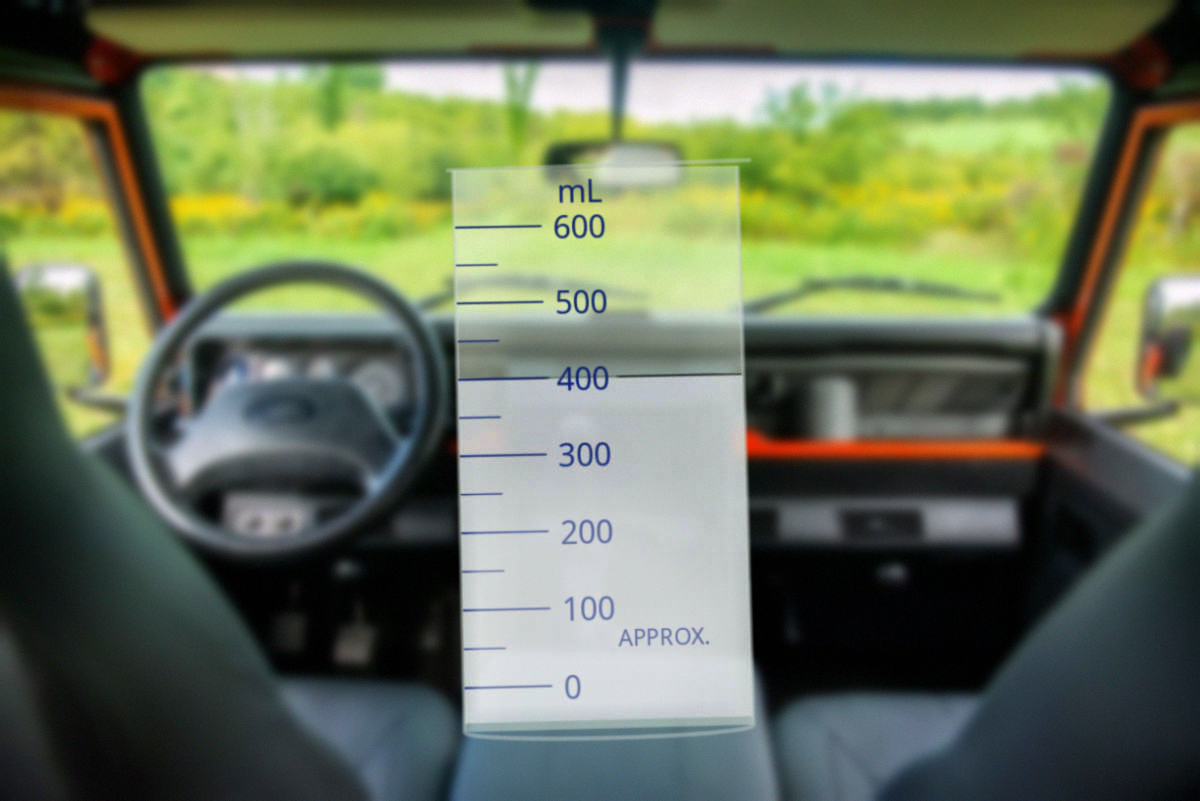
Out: 400 (mL)
